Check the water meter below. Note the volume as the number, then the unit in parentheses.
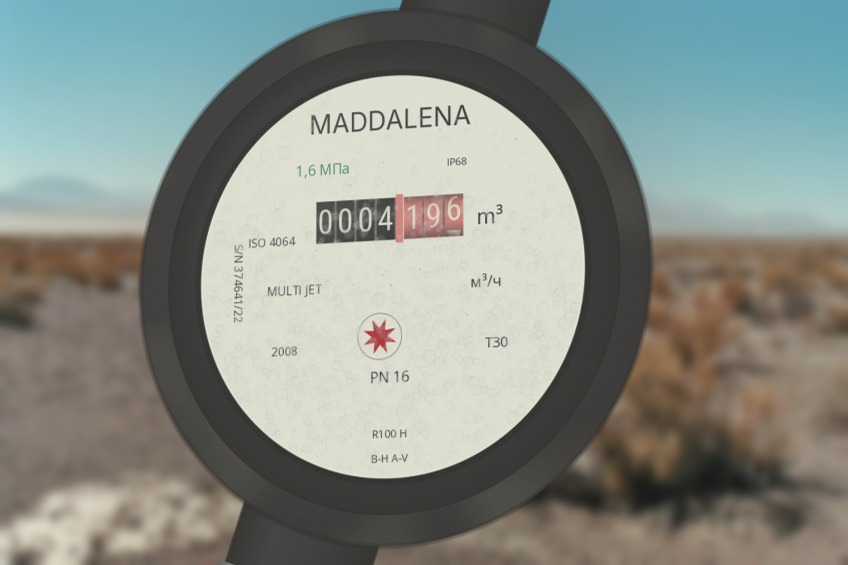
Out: 4.196 (m³)
